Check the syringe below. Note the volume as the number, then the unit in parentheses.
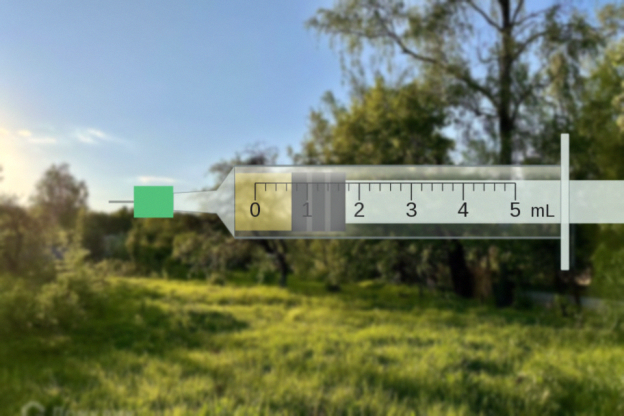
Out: 0.7 (mL)
